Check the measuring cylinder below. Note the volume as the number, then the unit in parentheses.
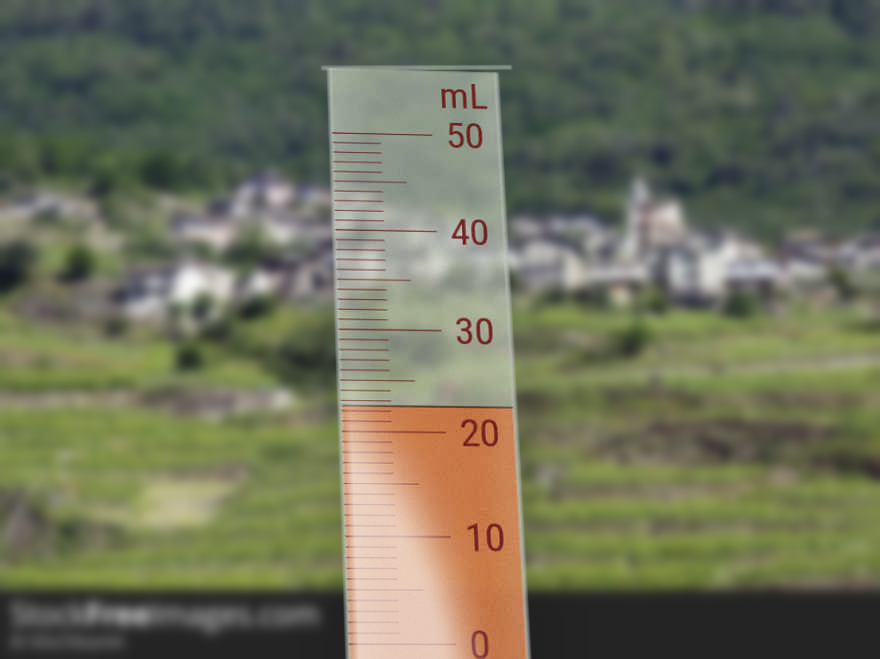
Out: 22.5 (mL)
